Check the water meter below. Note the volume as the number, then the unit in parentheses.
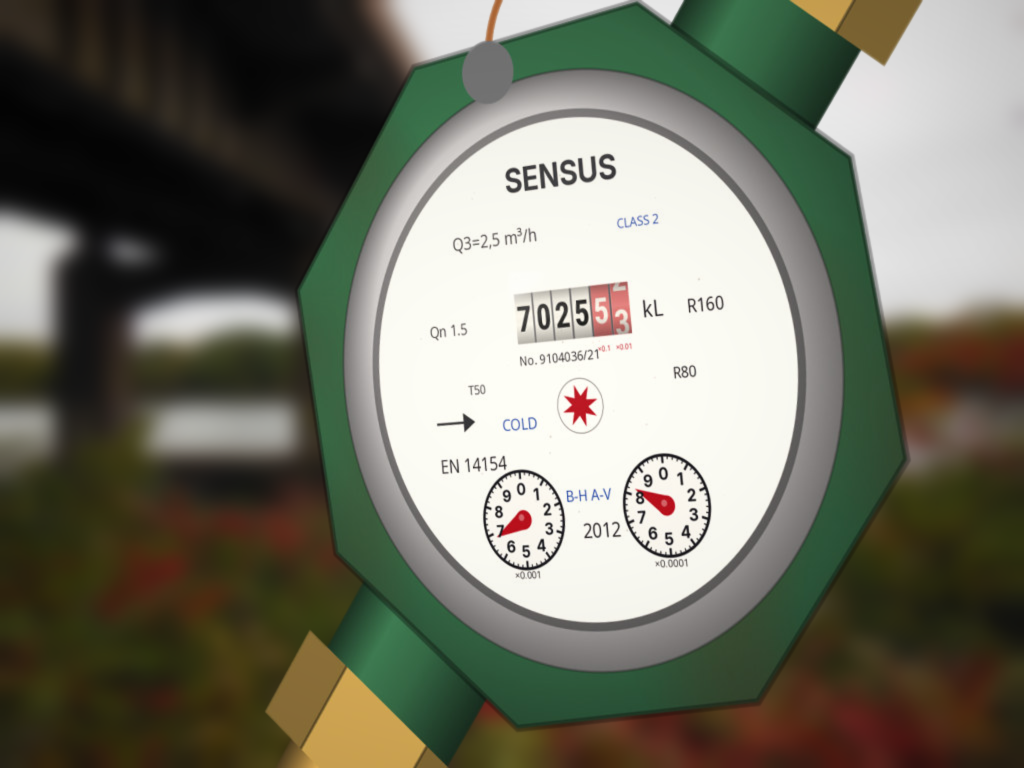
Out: 7025.5268 (kL)
